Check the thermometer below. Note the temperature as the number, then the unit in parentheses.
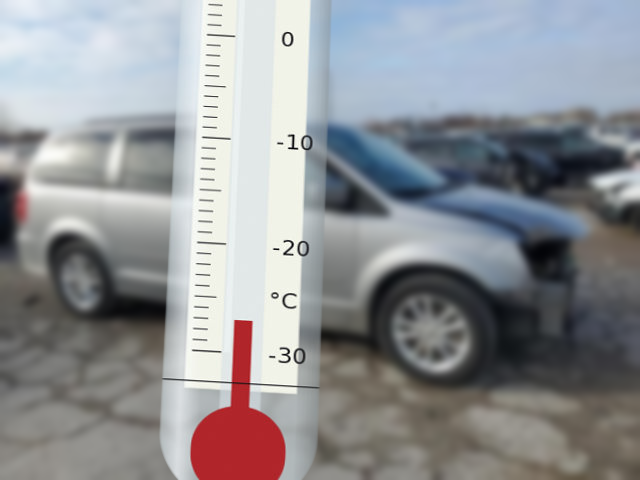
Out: -27 (°C)
